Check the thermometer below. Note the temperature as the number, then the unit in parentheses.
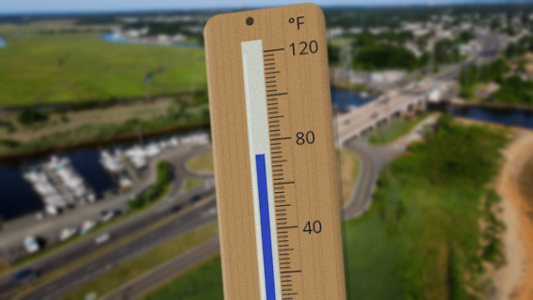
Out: 74 (°F)
